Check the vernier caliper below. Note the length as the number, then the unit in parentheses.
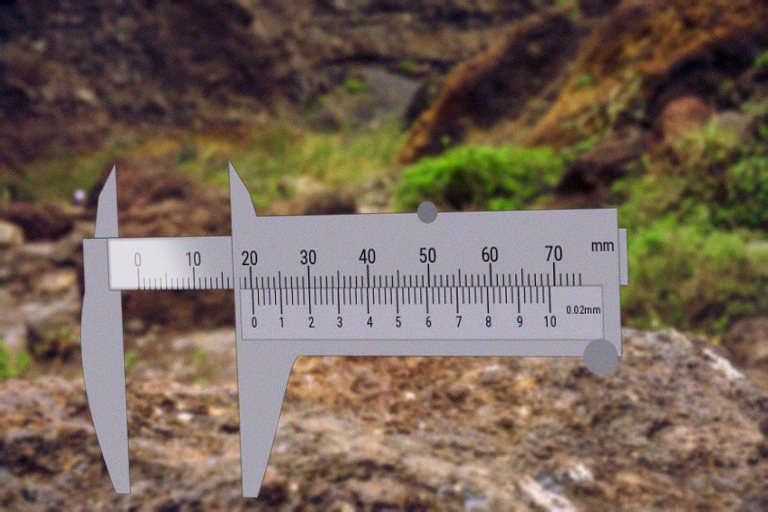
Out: 20.2 (mm)
